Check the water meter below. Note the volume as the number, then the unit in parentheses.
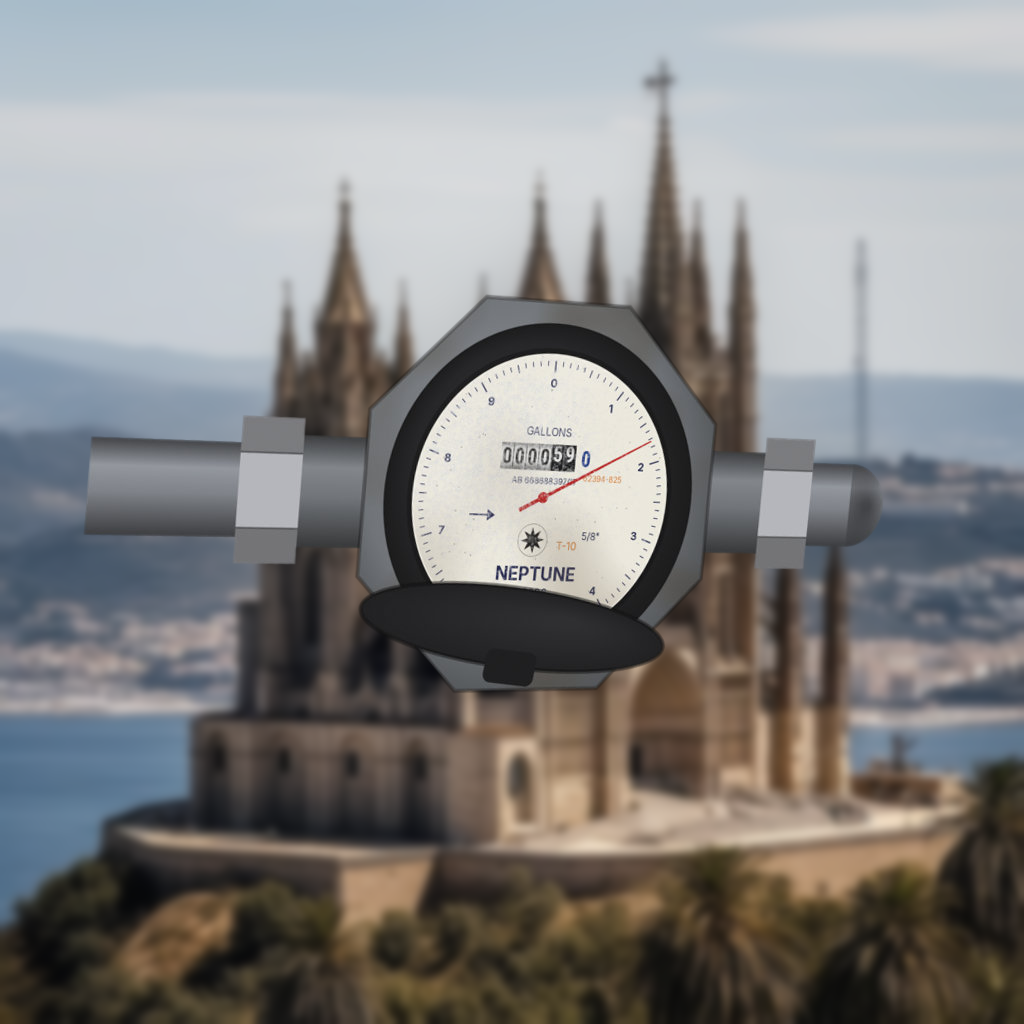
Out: 591.7 (gal)
